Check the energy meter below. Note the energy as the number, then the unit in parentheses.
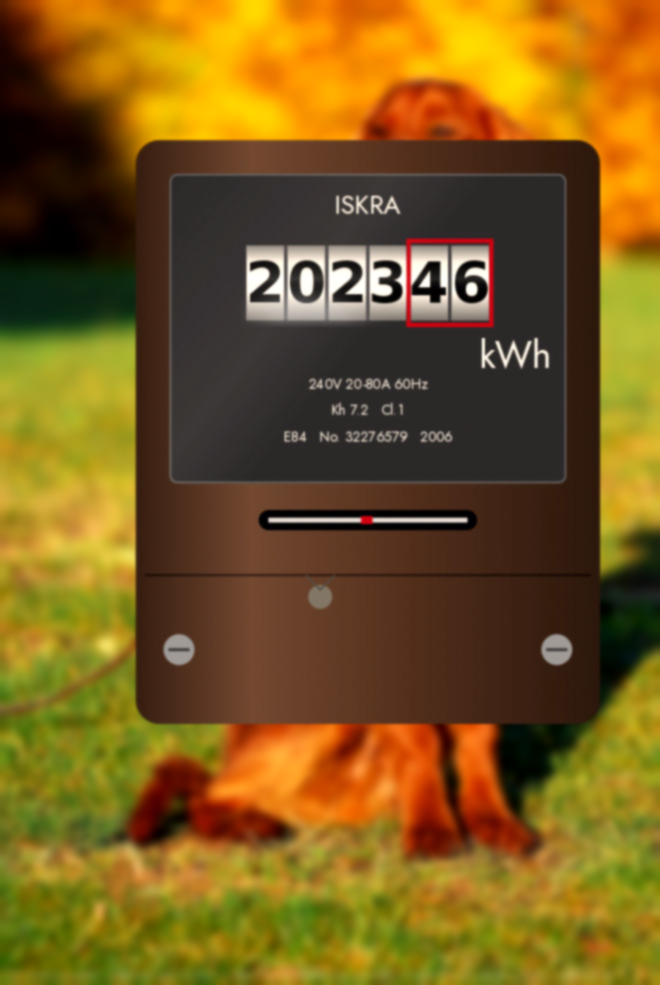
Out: 2023.46 (kWh)
